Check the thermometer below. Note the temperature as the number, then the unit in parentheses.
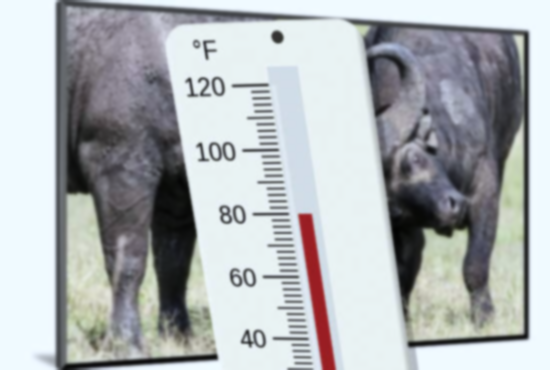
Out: 80 (°F)
